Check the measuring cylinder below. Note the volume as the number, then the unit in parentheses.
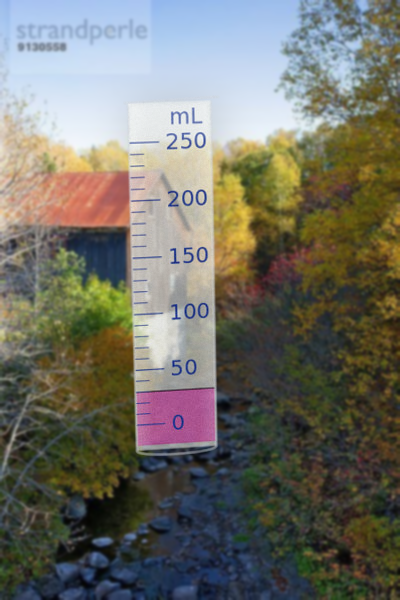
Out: 30 (mL)
